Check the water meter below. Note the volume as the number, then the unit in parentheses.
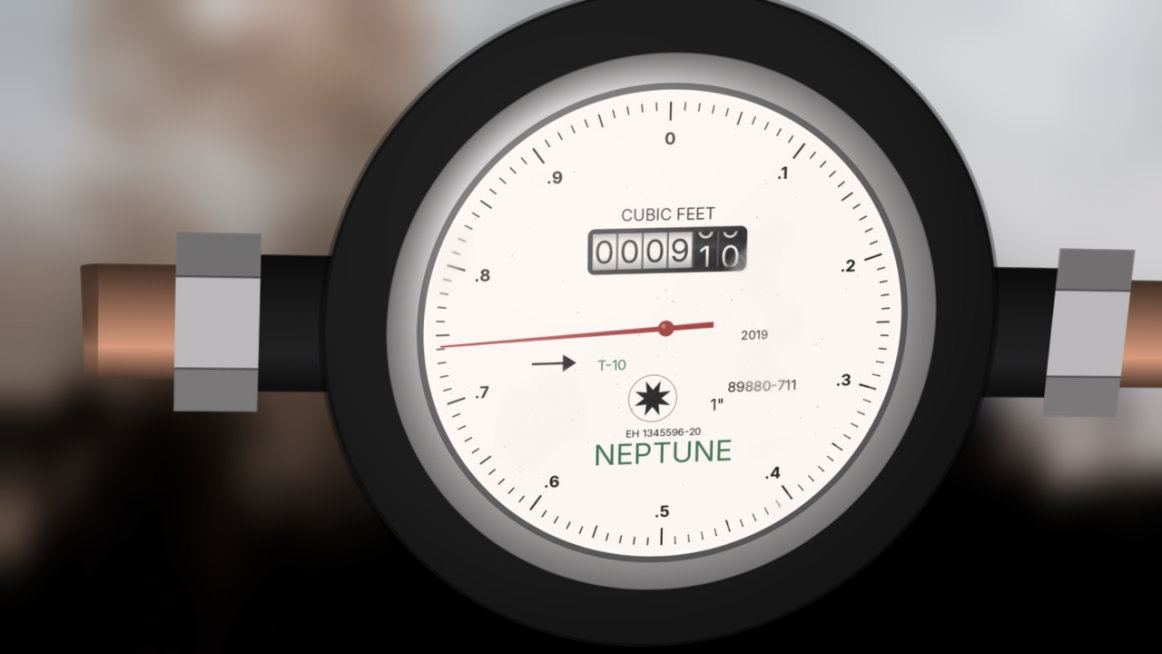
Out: 909.74 (ft³)
